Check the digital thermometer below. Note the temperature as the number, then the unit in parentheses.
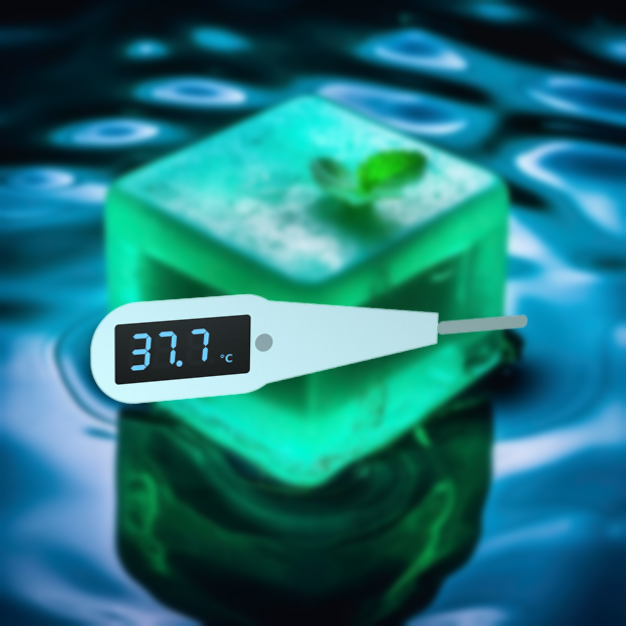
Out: 37.7 (°C)
